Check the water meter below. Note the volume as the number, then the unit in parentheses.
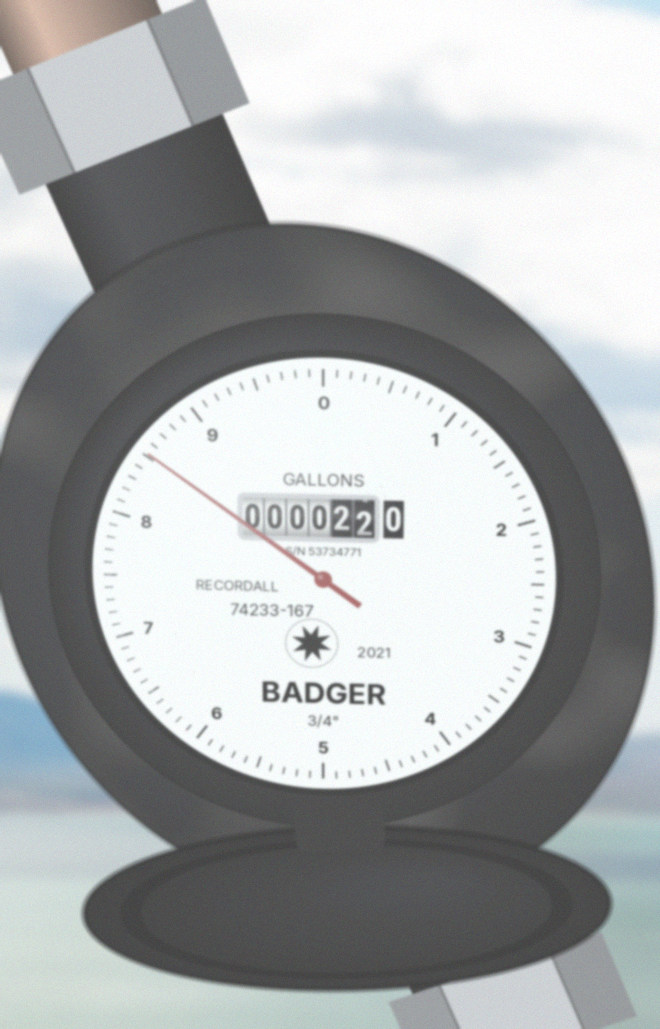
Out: 218.5 (gal)
